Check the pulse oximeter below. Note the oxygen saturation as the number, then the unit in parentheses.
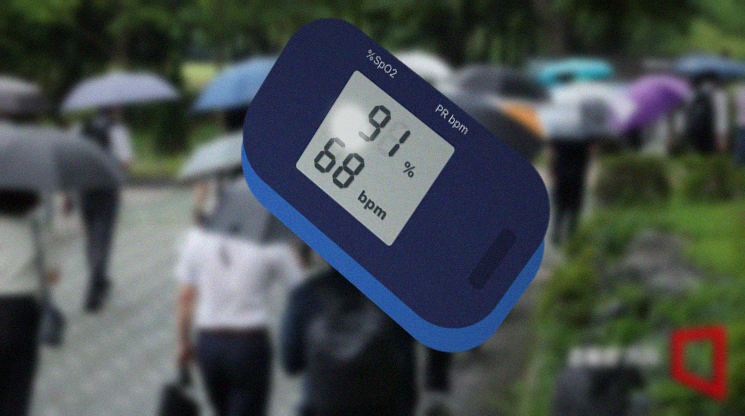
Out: 91 (%)
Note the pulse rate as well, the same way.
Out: 68 (bpm)
